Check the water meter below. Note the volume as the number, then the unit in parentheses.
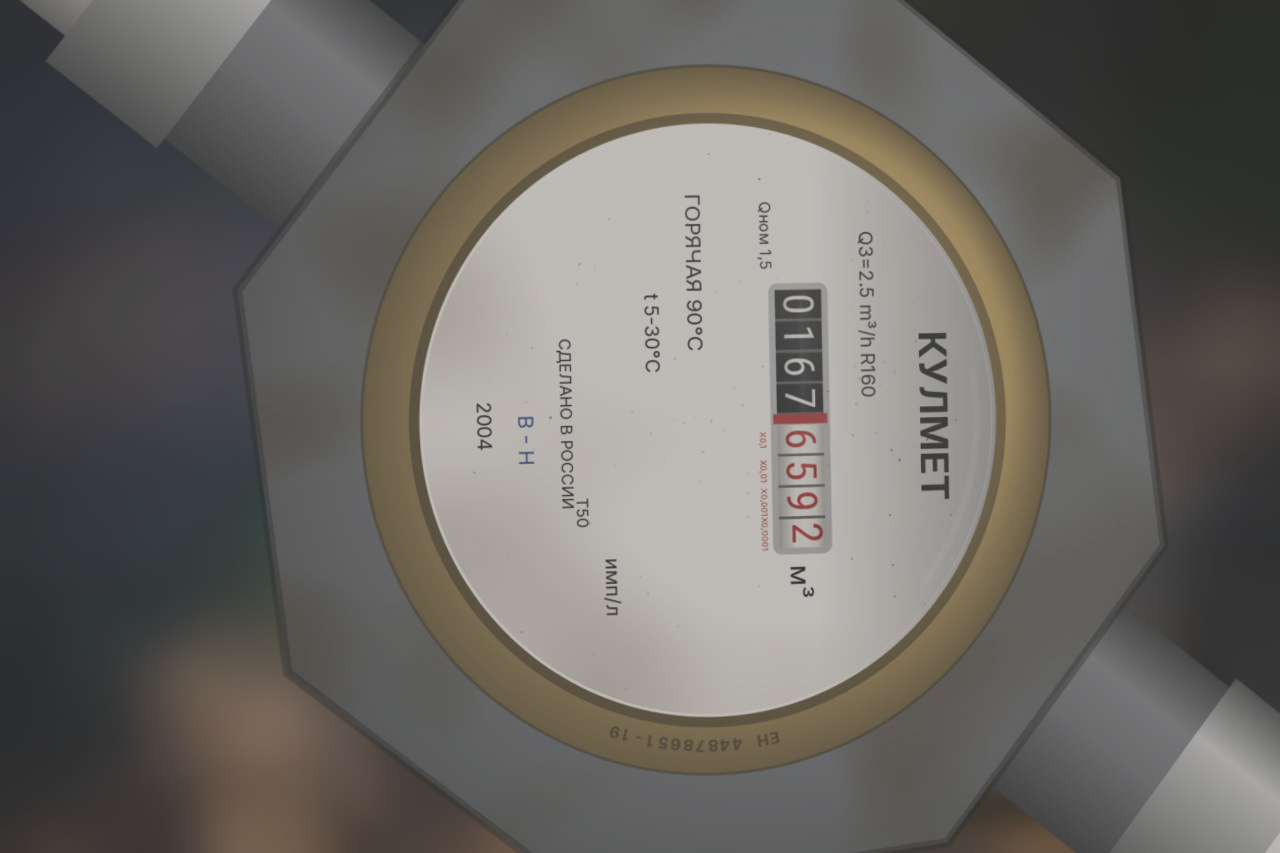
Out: 167.6592 (m³)
